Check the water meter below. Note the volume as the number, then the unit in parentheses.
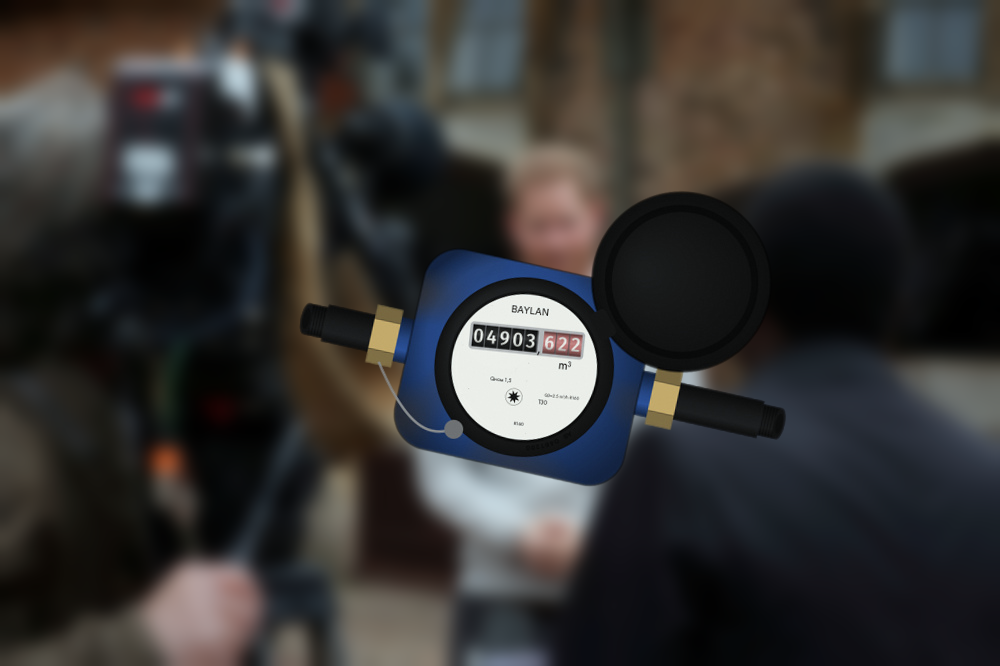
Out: 4903.622 (m³)
